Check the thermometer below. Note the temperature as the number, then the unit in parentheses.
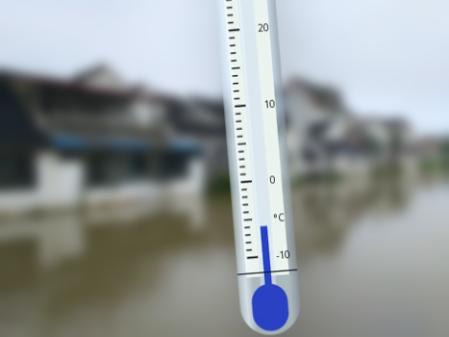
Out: -6 (°C)
